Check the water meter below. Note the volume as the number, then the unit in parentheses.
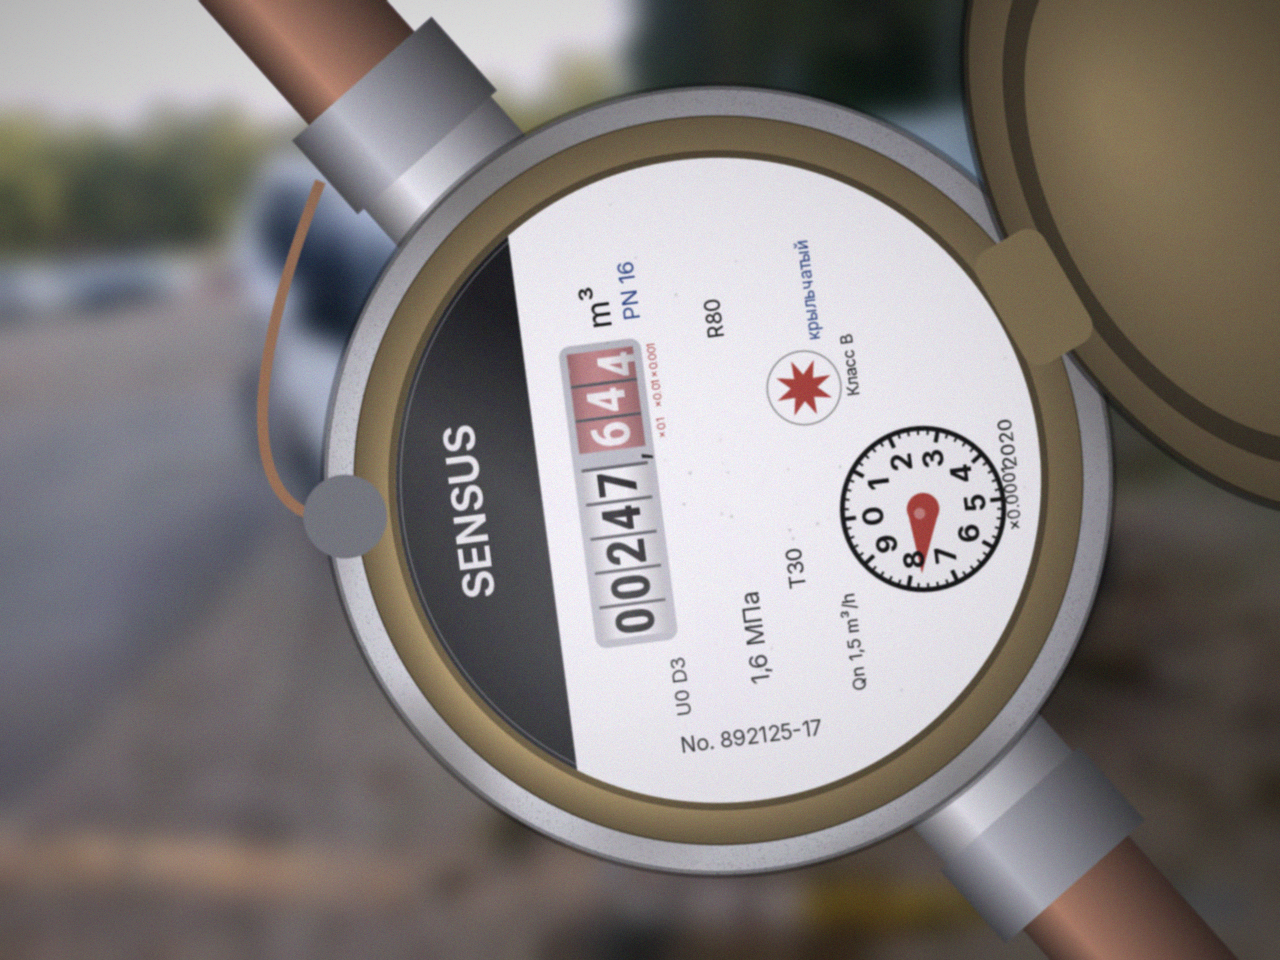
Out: 247.6437 (m³)
